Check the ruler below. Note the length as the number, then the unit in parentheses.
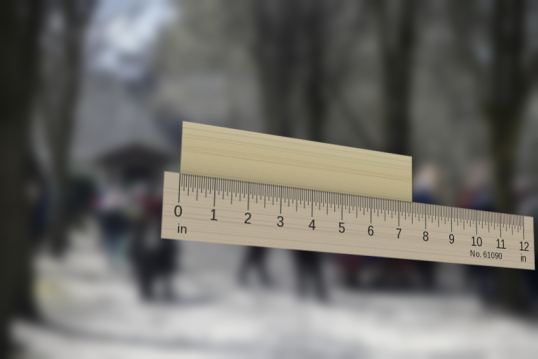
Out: 7.5 (in)
